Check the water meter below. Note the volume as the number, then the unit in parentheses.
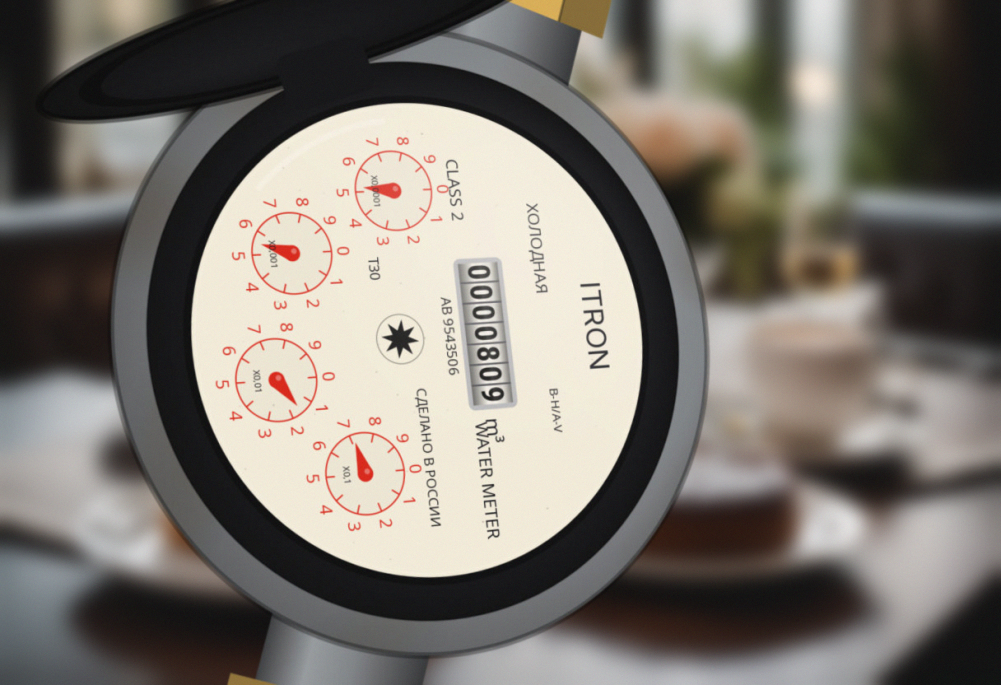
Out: 809.7155 (m³)
